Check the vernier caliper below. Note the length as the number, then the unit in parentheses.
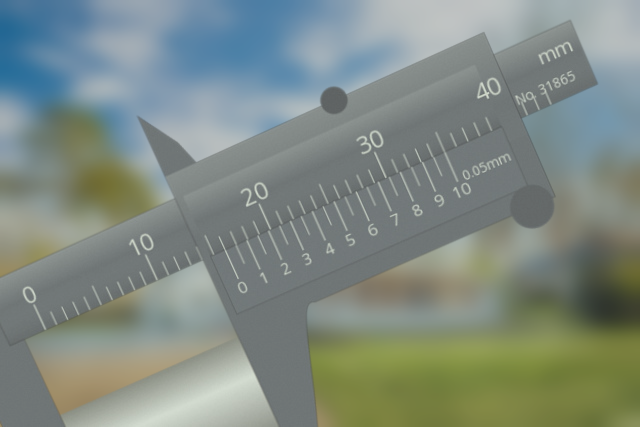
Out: 16.0 (mm)
